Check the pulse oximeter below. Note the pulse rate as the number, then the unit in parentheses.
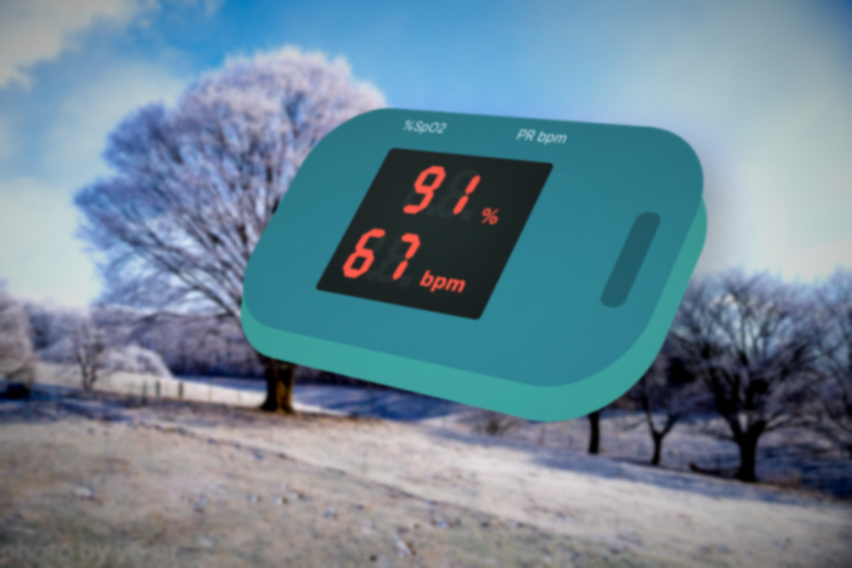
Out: 67 (bpm)
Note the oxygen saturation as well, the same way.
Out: 91 (%)
